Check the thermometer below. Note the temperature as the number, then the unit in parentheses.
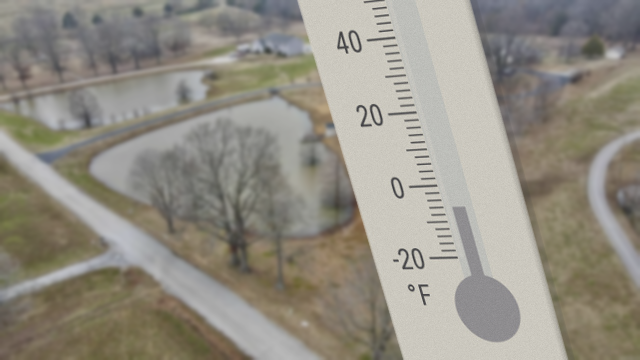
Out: -6 (°F)
